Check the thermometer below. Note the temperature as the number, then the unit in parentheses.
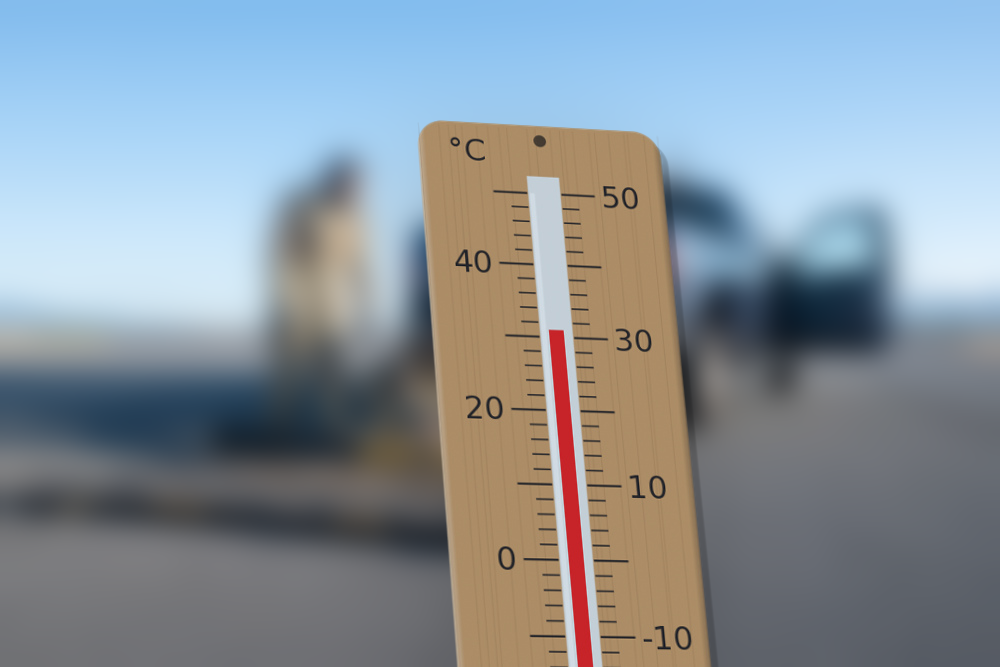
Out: 31 (°C)
